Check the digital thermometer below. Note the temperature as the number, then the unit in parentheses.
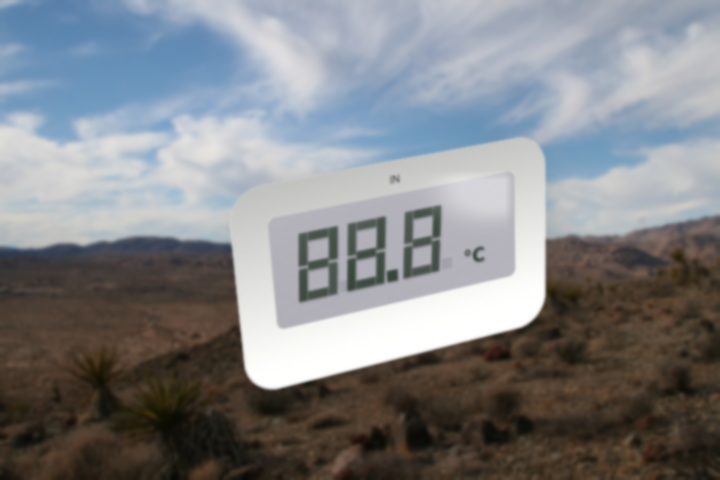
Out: 88.8 (°C)
